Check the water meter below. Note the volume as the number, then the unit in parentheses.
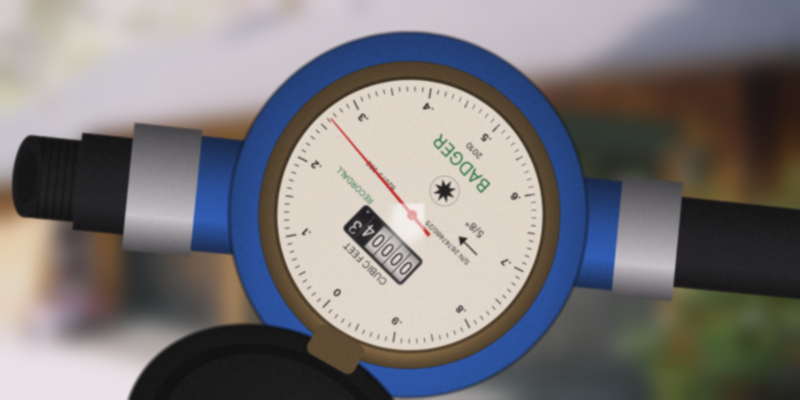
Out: 43.26 (ft³)
